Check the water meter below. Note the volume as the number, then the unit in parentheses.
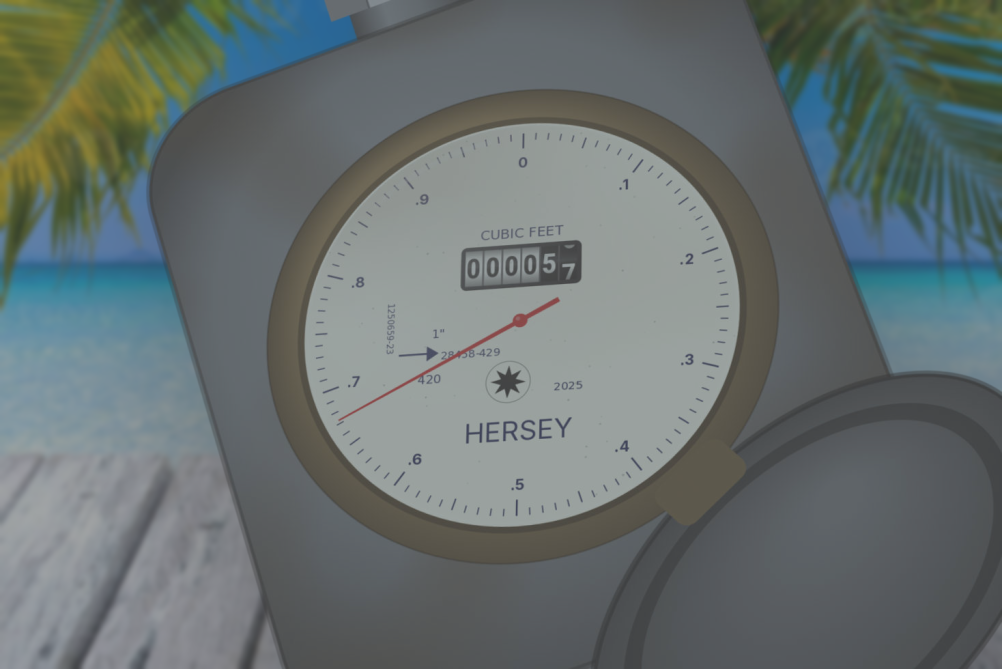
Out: 56.67 (ft³)
